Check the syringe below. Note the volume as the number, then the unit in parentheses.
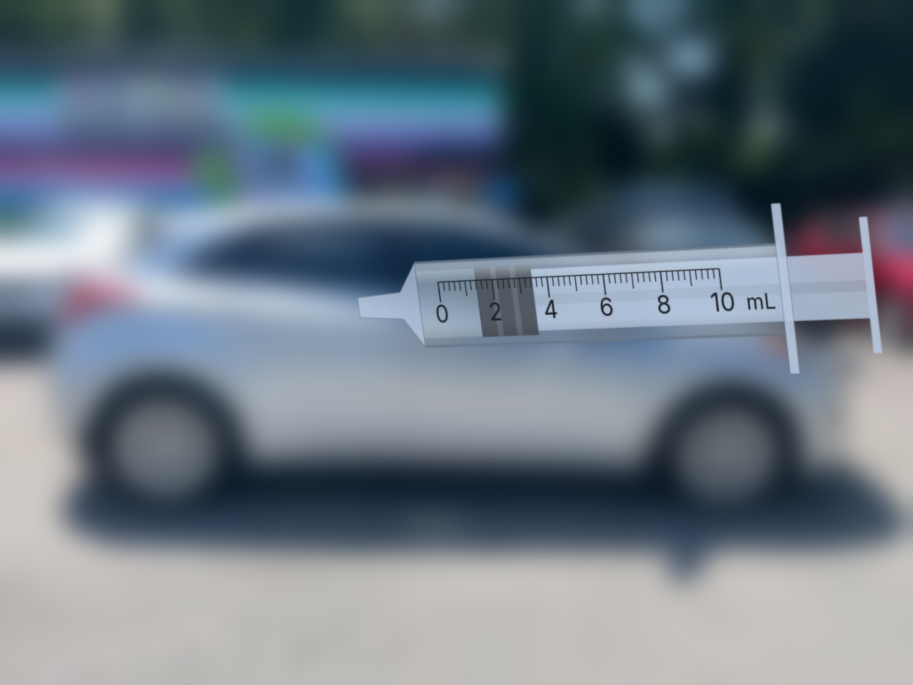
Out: 1.4 (mL)
